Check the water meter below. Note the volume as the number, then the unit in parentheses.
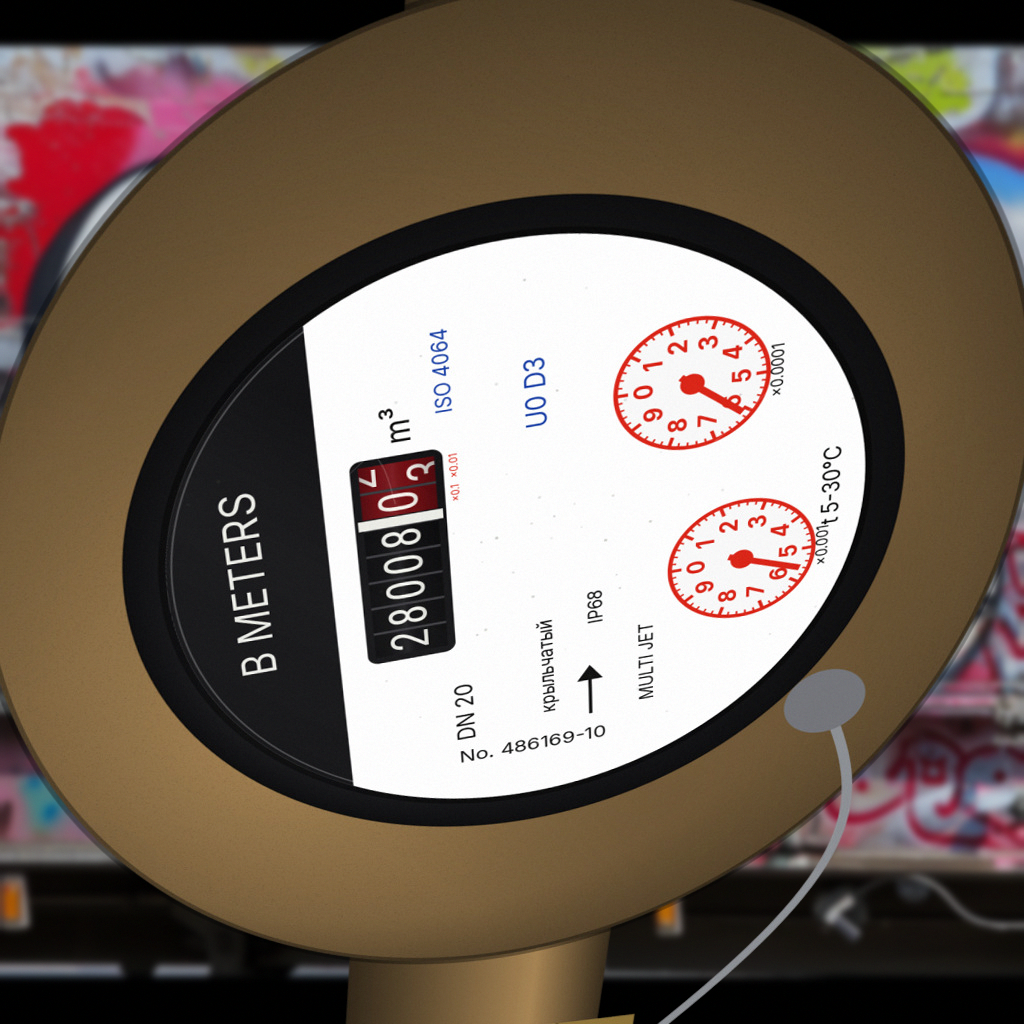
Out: 28008.0256 (m³)
